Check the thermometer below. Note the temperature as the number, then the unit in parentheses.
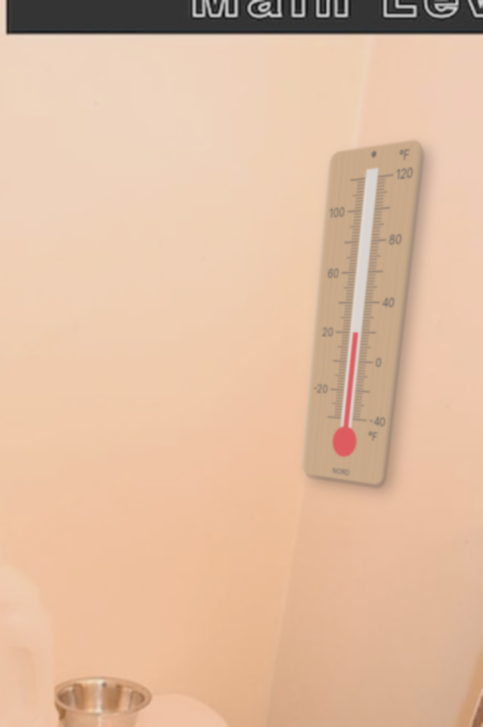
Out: 20 (°F)
